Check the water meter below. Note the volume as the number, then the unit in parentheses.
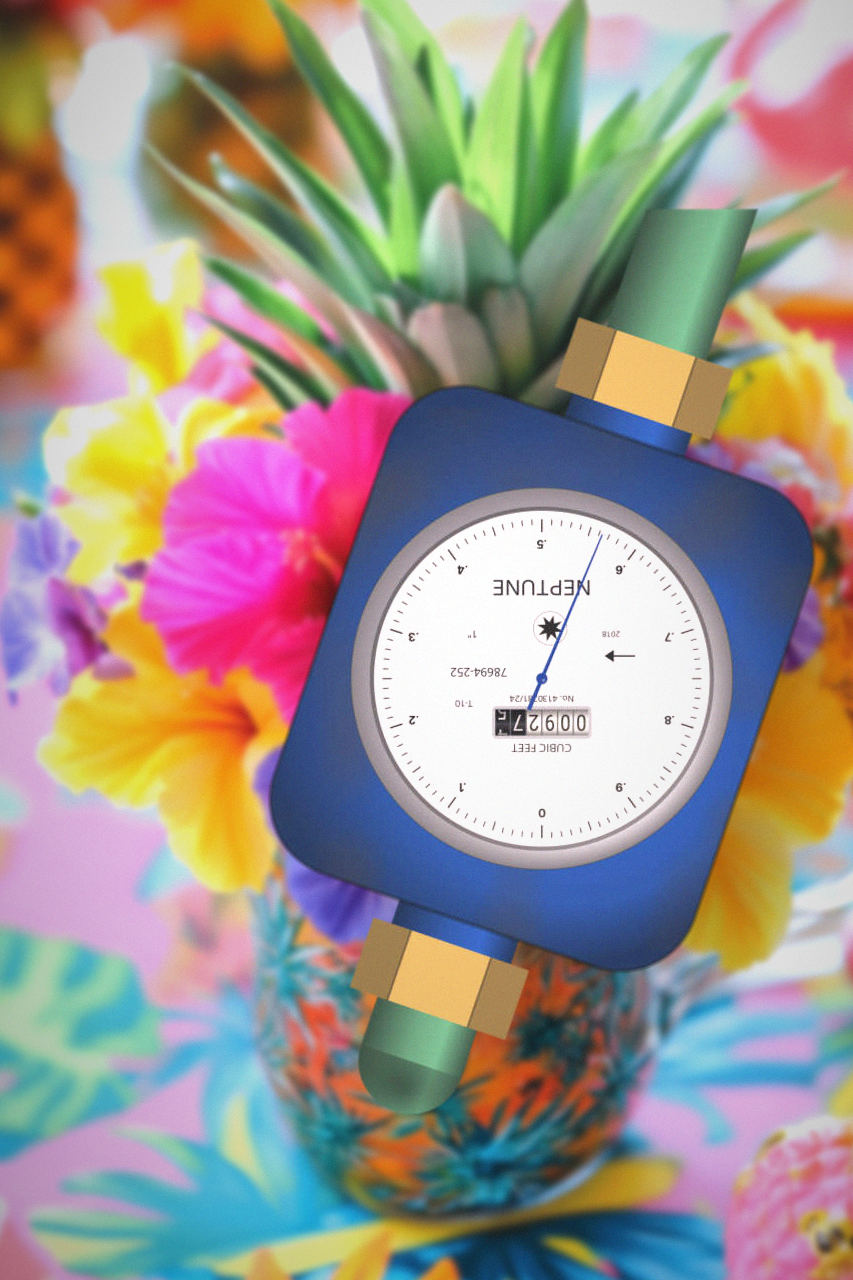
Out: 9274.56 (ft³)
